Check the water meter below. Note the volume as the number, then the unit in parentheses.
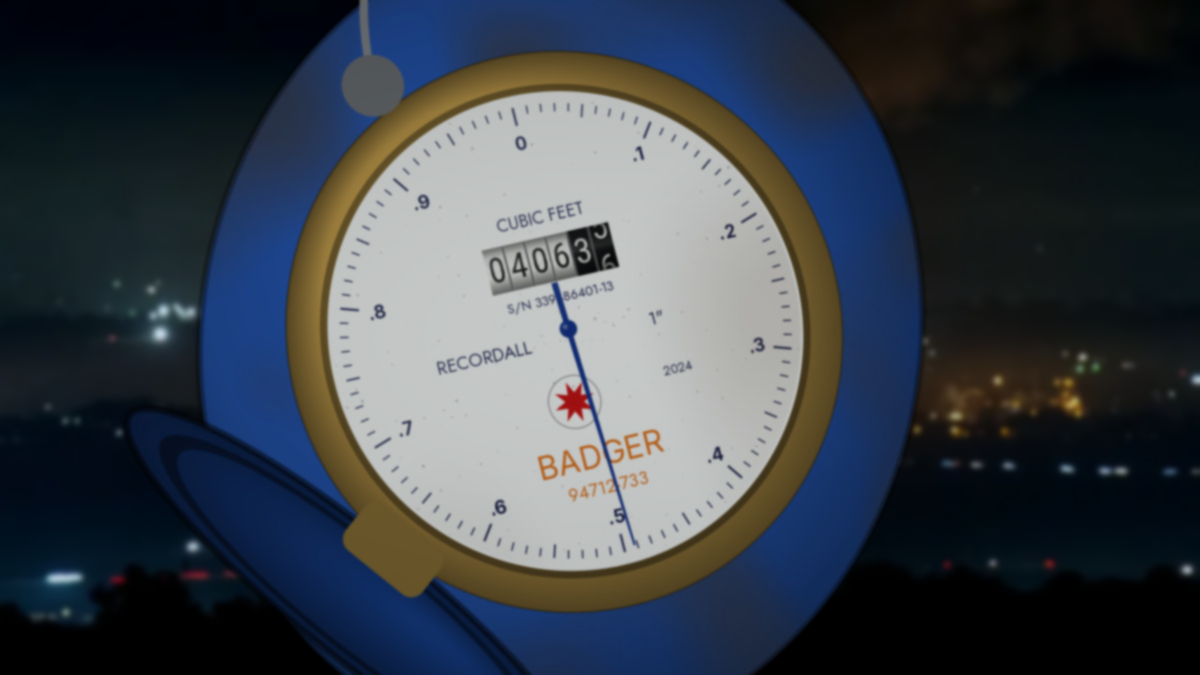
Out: 40635.49 (ft³)
